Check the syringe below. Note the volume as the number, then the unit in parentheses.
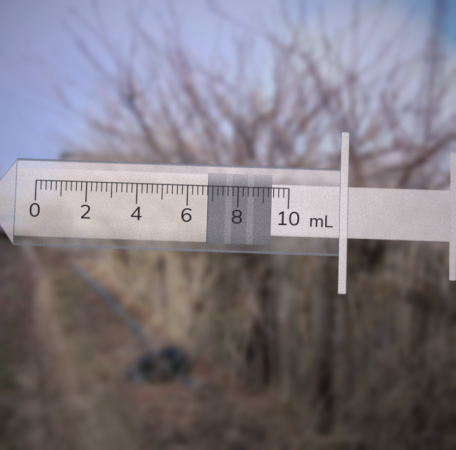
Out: 6.8 (mL)
